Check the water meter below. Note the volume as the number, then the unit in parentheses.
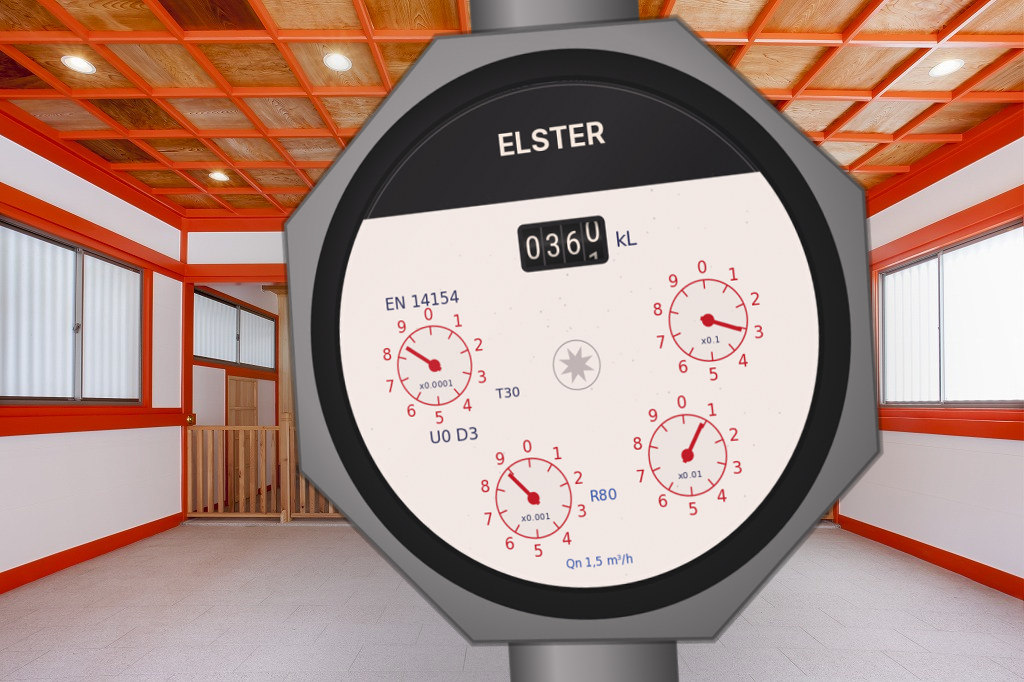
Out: 360.3088 (kL)
